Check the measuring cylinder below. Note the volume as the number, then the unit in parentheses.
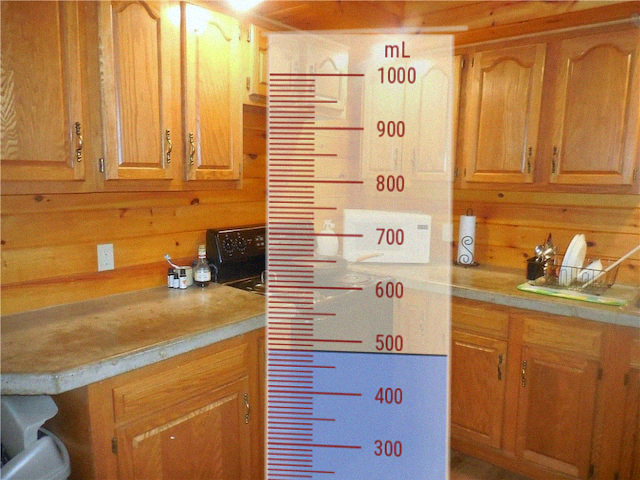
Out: 480 (mL)
